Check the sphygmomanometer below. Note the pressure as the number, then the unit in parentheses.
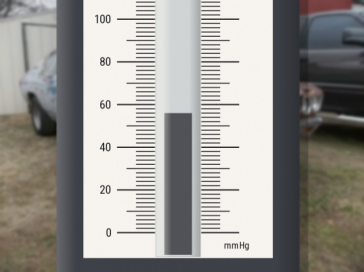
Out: 56 (mmHg)
